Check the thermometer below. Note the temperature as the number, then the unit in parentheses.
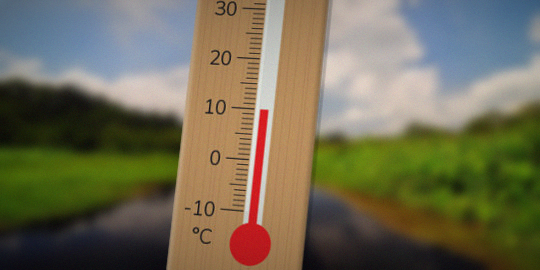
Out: 10 (°C)
